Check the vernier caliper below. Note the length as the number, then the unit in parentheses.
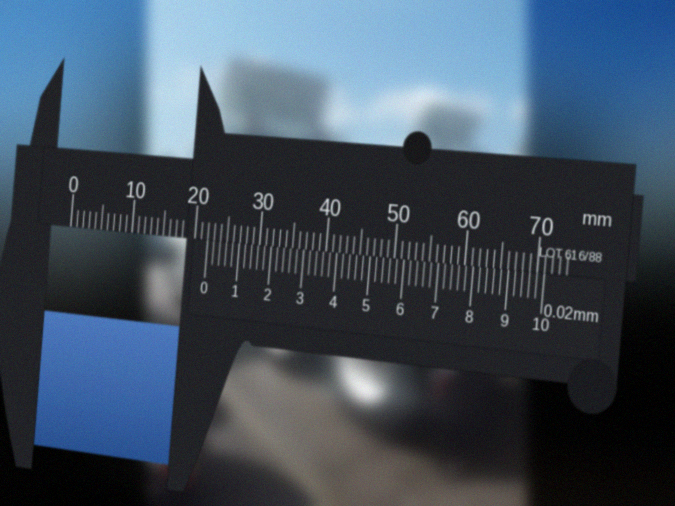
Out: 22.0 (mm)
